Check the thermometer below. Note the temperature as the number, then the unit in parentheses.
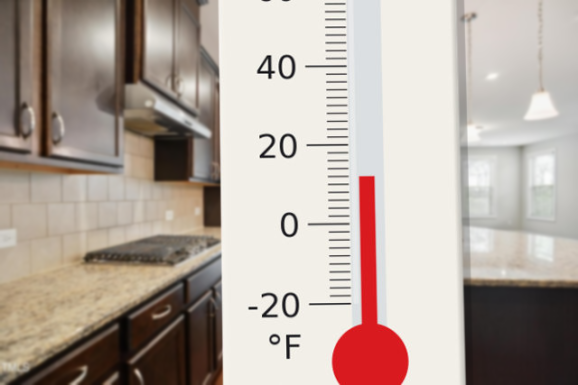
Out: 12 (°F)
